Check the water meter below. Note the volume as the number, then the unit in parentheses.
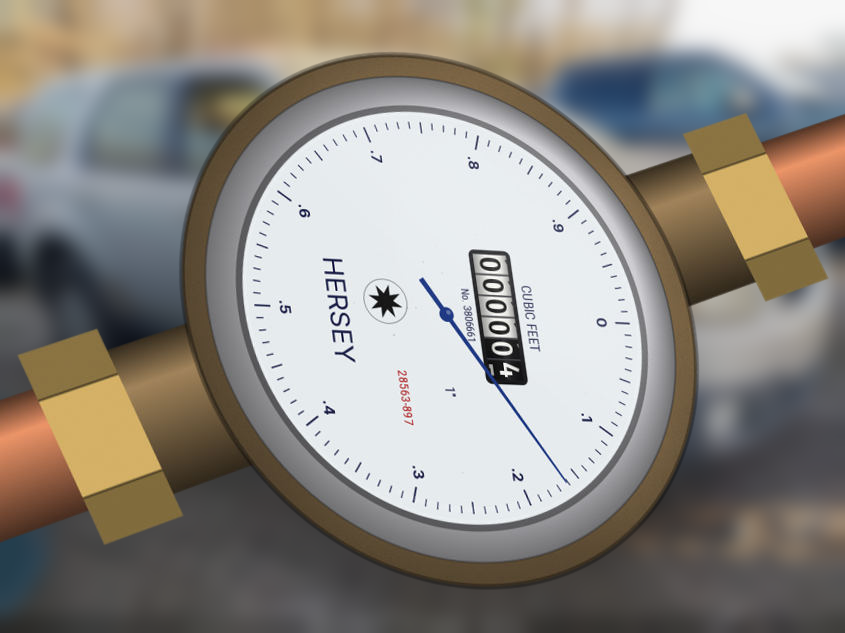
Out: 4.16 (ft³)
